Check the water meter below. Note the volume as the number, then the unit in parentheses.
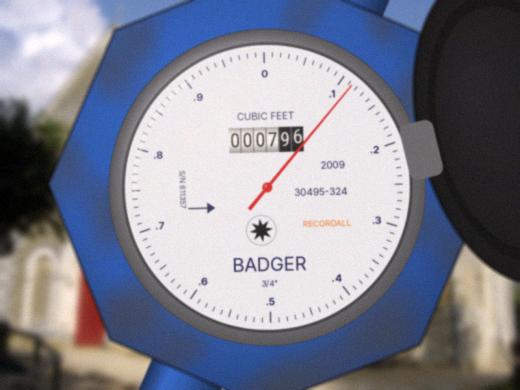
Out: 796.11 (ft³)
